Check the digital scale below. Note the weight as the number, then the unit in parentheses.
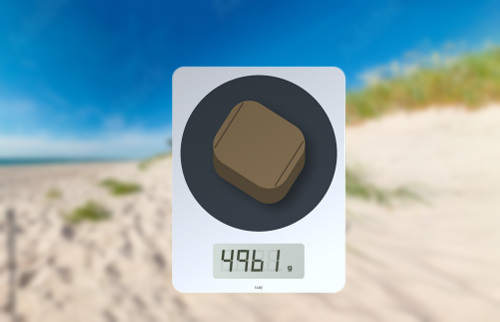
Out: 4961 (g)
